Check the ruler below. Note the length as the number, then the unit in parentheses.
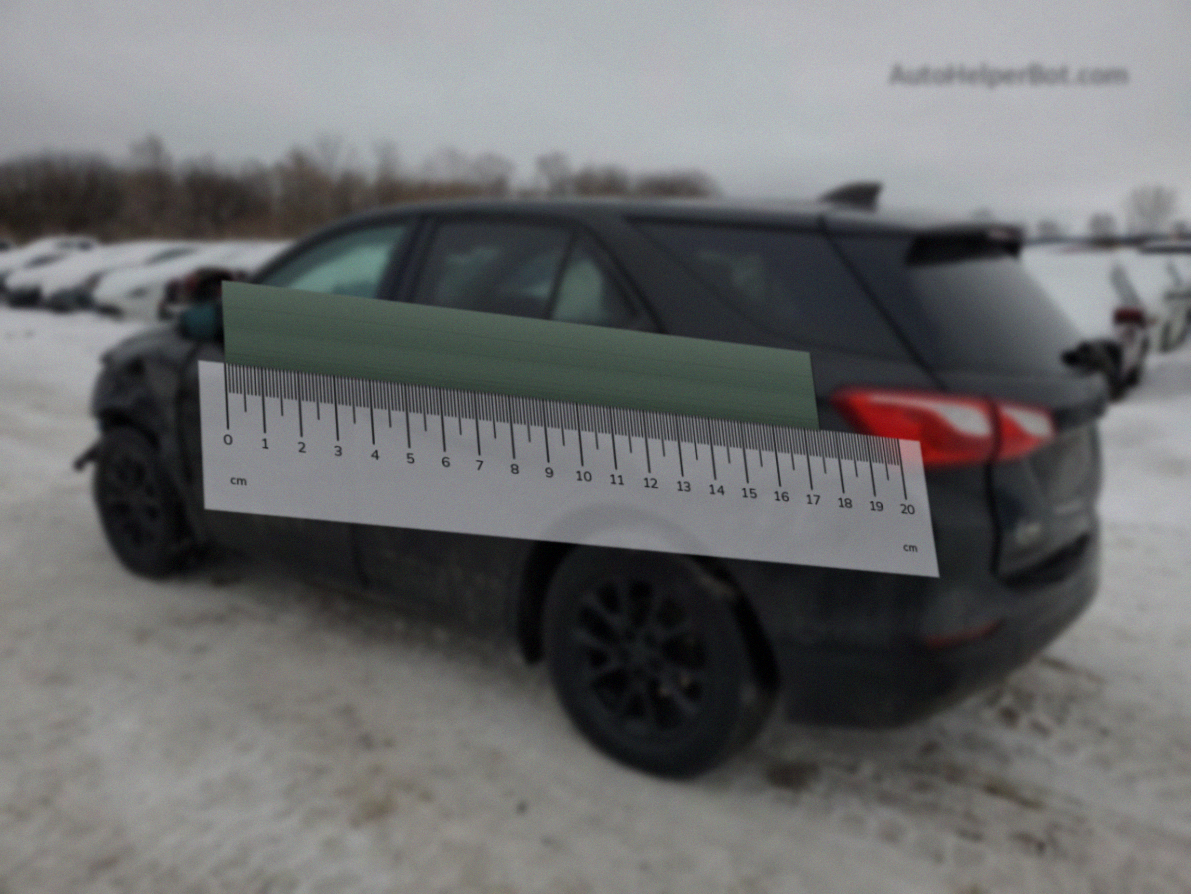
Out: 17.5 (cm)
